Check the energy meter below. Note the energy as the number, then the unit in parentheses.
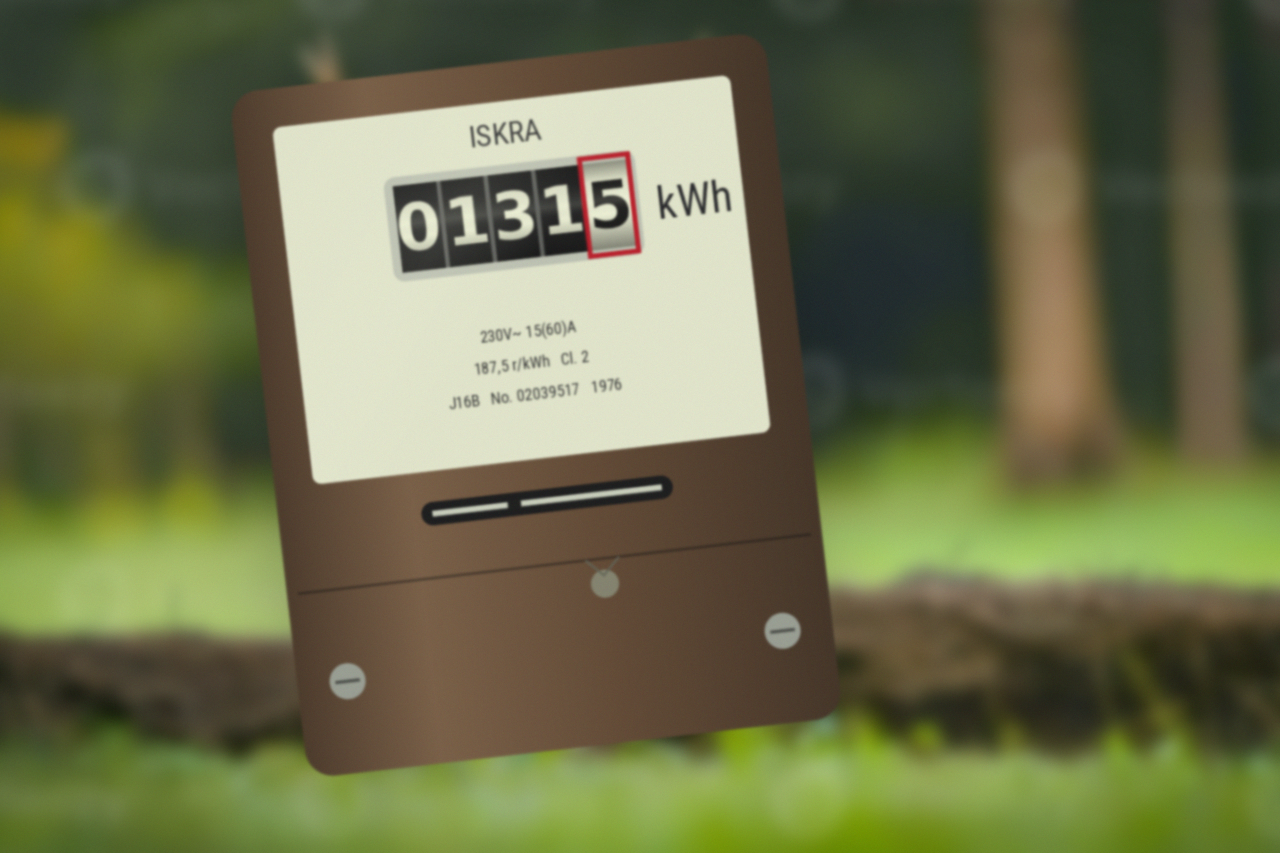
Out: 131.5 (kWh)
